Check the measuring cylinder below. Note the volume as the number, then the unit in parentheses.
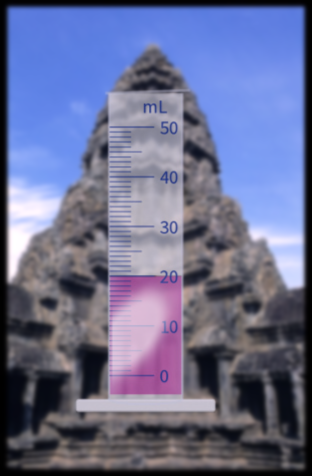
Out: 20 (mL)
